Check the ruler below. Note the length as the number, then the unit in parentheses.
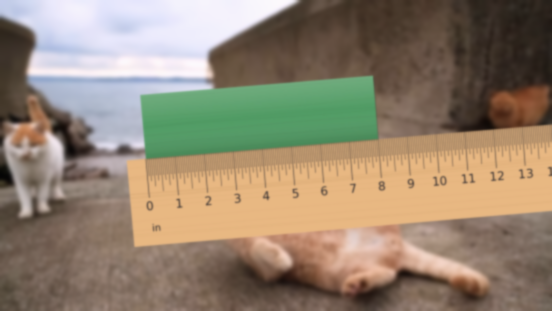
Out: 8 (in)
